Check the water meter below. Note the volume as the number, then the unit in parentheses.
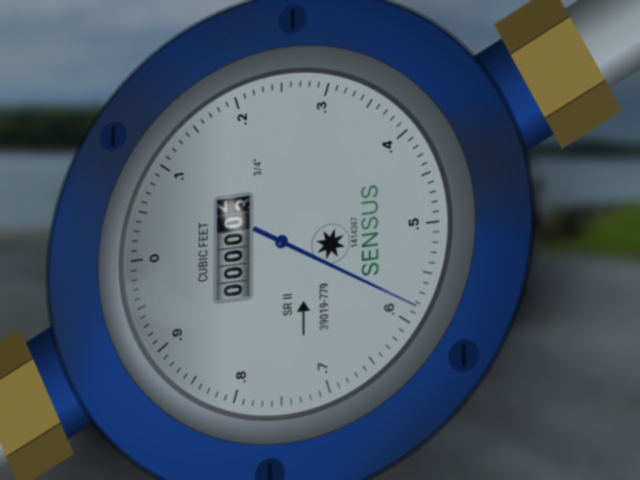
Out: 2.58 (ft³)
